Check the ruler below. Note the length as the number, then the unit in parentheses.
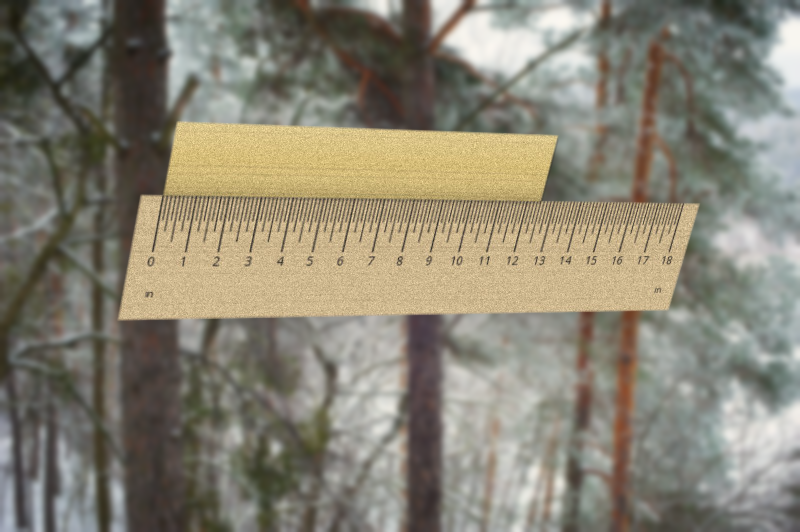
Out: 12.5 (in)
